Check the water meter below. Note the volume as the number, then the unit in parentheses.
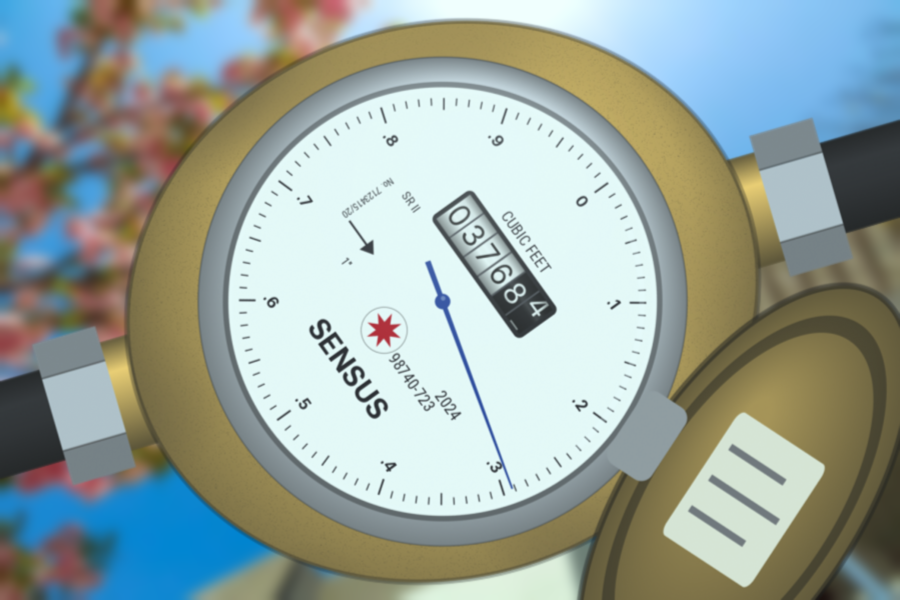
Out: 37684.29 (ft³)
